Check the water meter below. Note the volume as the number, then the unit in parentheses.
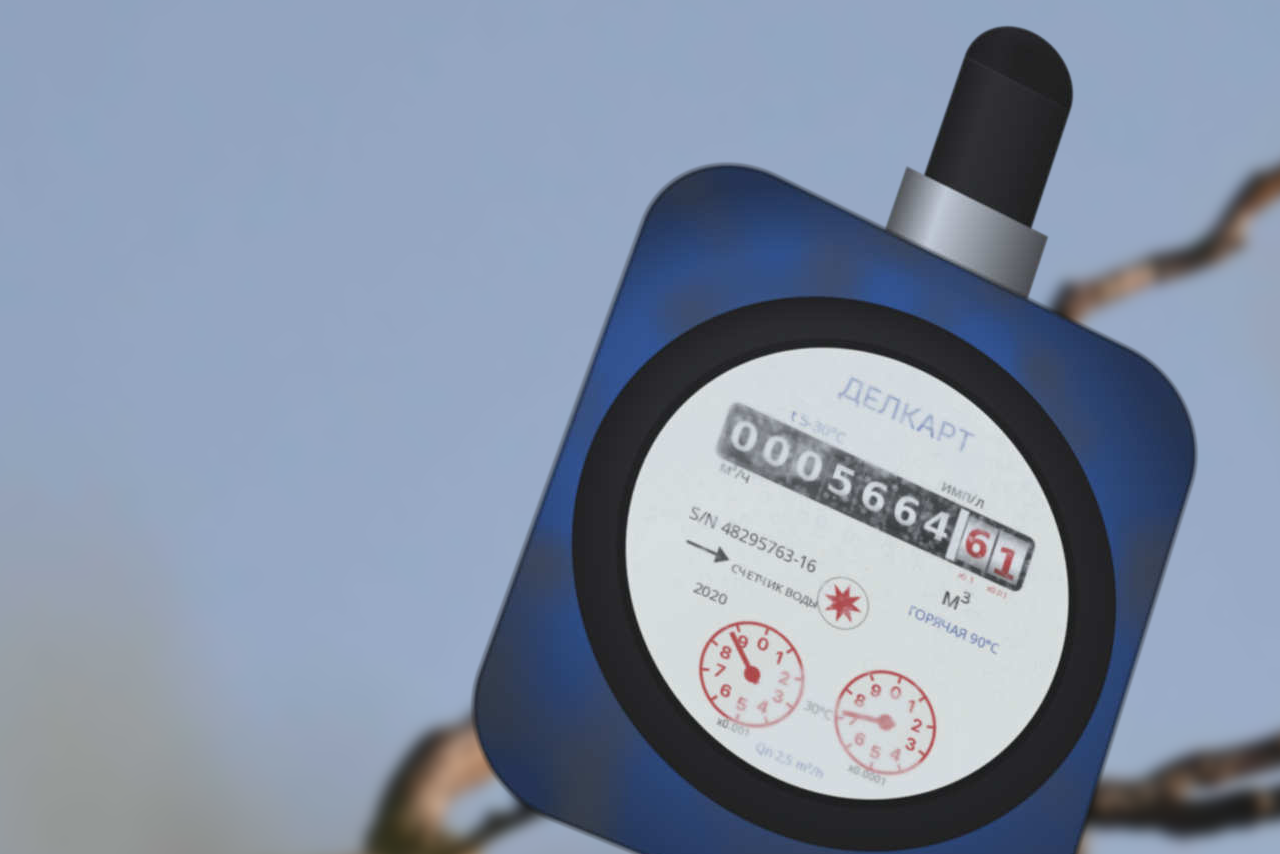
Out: 5664.6087 (m³)
